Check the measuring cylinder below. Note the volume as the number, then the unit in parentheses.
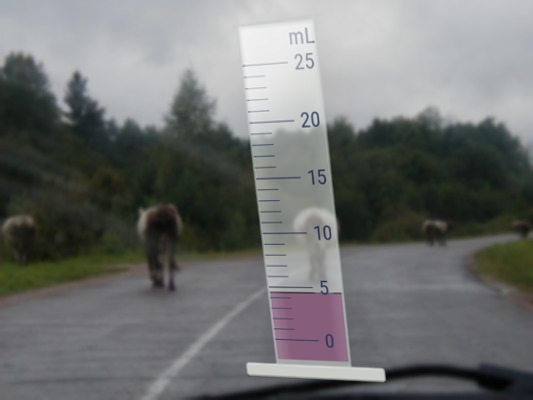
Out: 4.5 (mL)
